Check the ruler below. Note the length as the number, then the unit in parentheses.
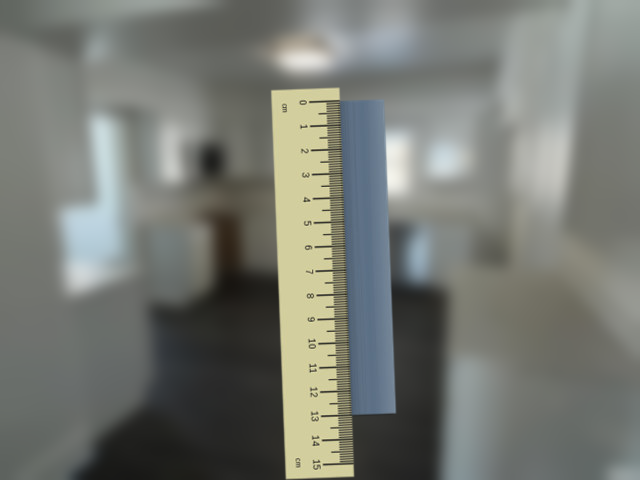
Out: 13 (cm)
